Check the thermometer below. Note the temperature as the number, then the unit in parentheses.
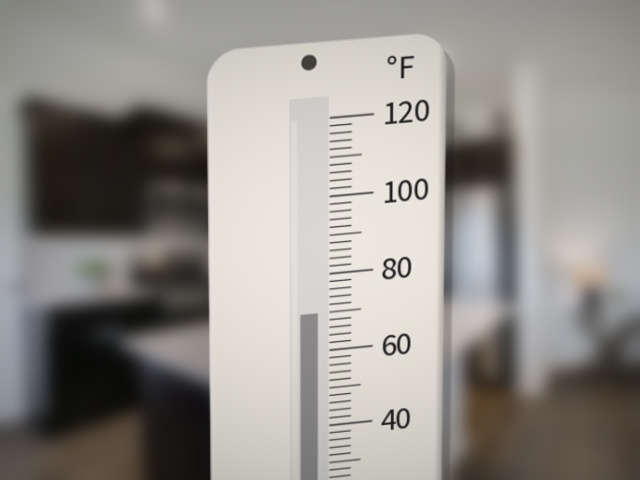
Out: 70 (°F)
